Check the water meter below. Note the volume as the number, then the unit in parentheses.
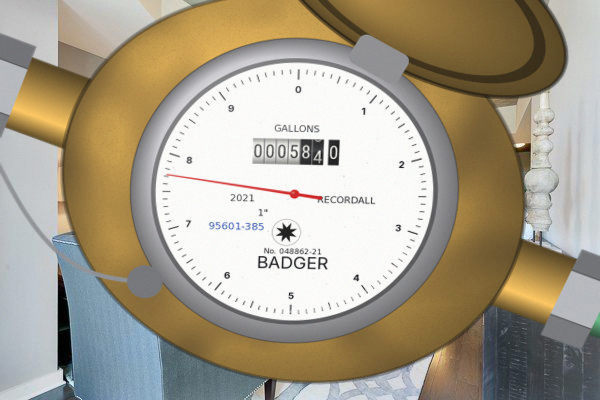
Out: 5837.7 (gal)
